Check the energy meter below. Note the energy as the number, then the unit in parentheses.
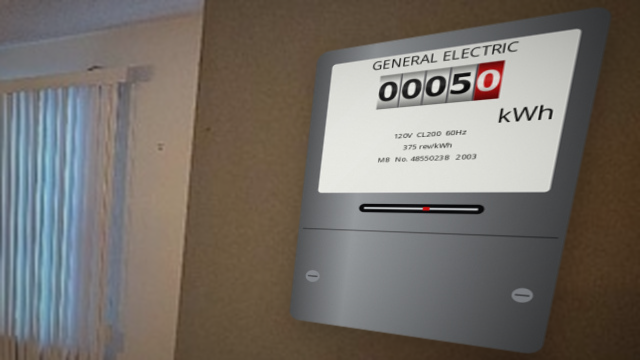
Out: 5.0 (kWh)
